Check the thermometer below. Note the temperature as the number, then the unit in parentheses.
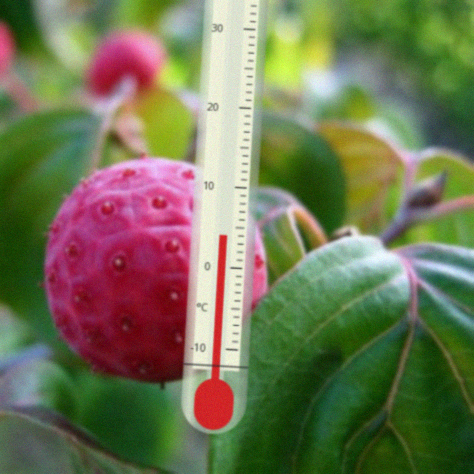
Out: 4 (°C)
